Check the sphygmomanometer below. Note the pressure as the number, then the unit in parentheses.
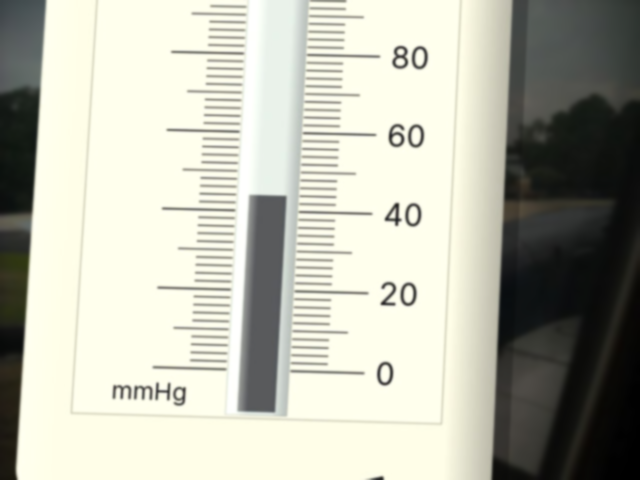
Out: 44 (mmHg)
